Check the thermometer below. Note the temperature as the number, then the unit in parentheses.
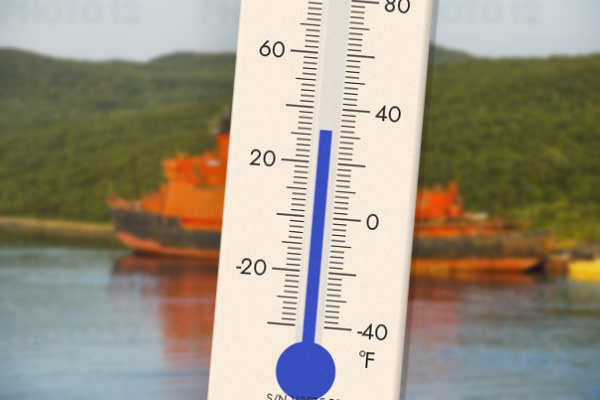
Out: 32 (°F)
